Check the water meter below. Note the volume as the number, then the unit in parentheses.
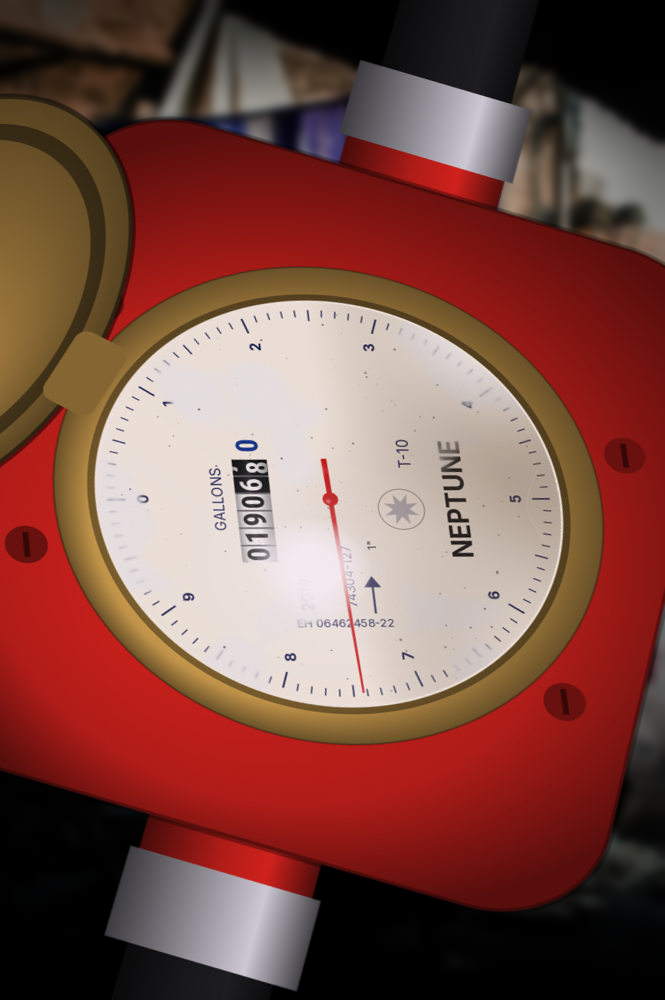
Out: 190677.4 (gal)
